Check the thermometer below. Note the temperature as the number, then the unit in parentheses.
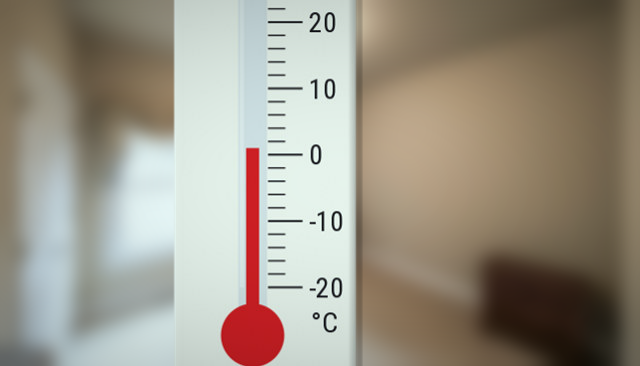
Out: 1 (°C)
